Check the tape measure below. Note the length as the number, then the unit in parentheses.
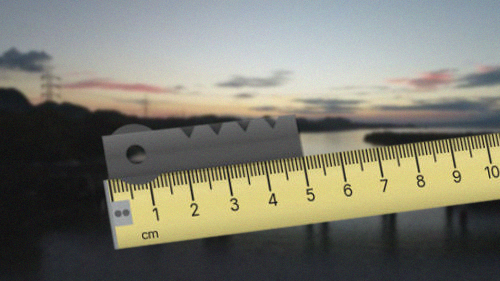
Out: 5 (cm)
